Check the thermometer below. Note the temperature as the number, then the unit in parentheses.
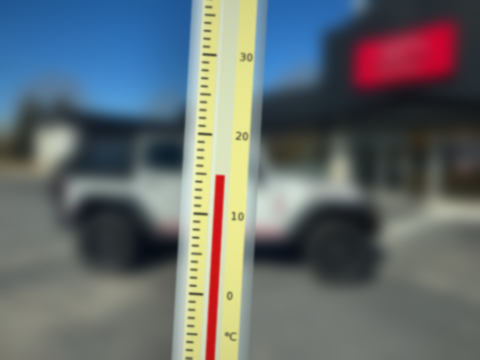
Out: 15 (°C)
